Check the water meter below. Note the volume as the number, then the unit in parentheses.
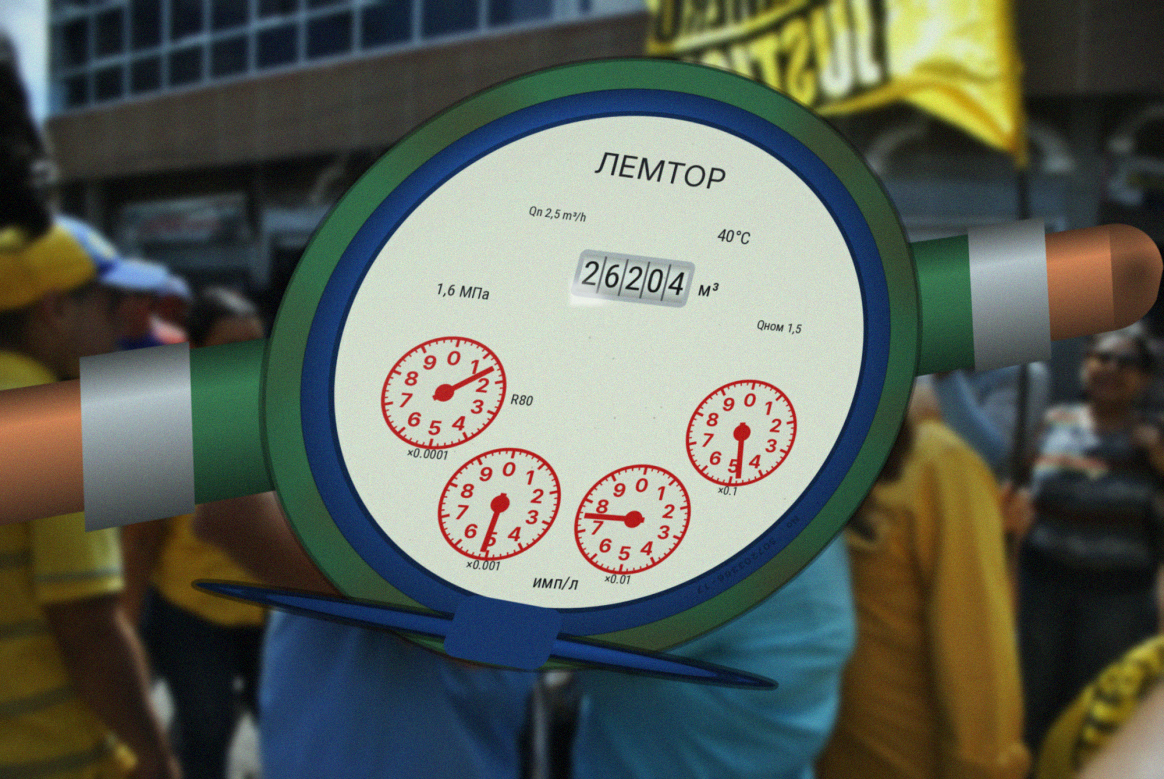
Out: 26204.4751 (m³)
